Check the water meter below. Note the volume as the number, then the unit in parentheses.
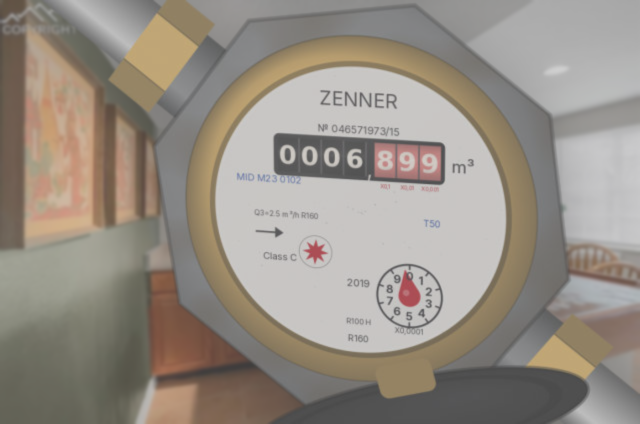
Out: 6.8989 (m³)
